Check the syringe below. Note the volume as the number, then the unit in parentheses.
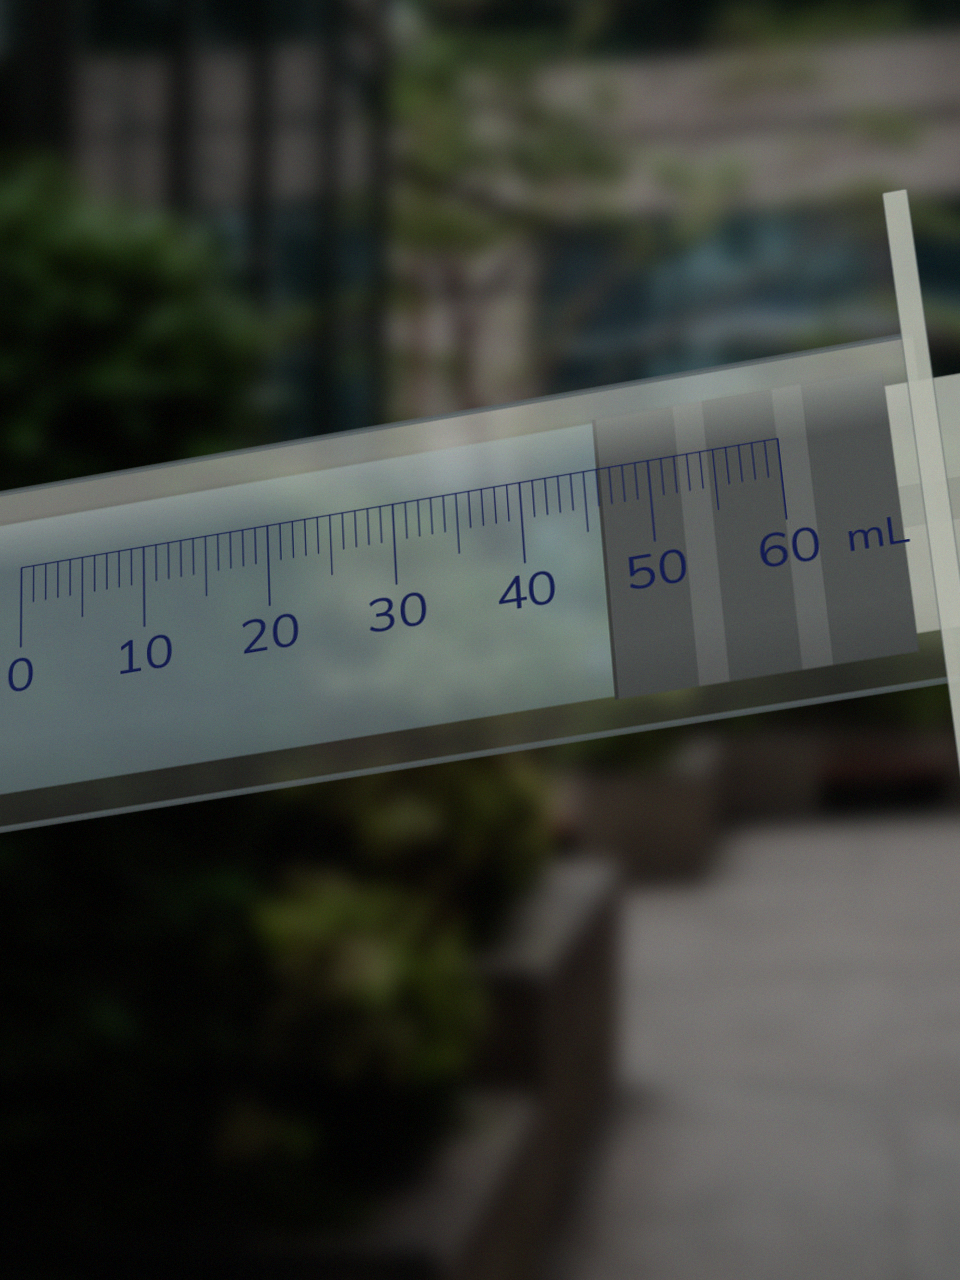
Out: 46 (mL)
